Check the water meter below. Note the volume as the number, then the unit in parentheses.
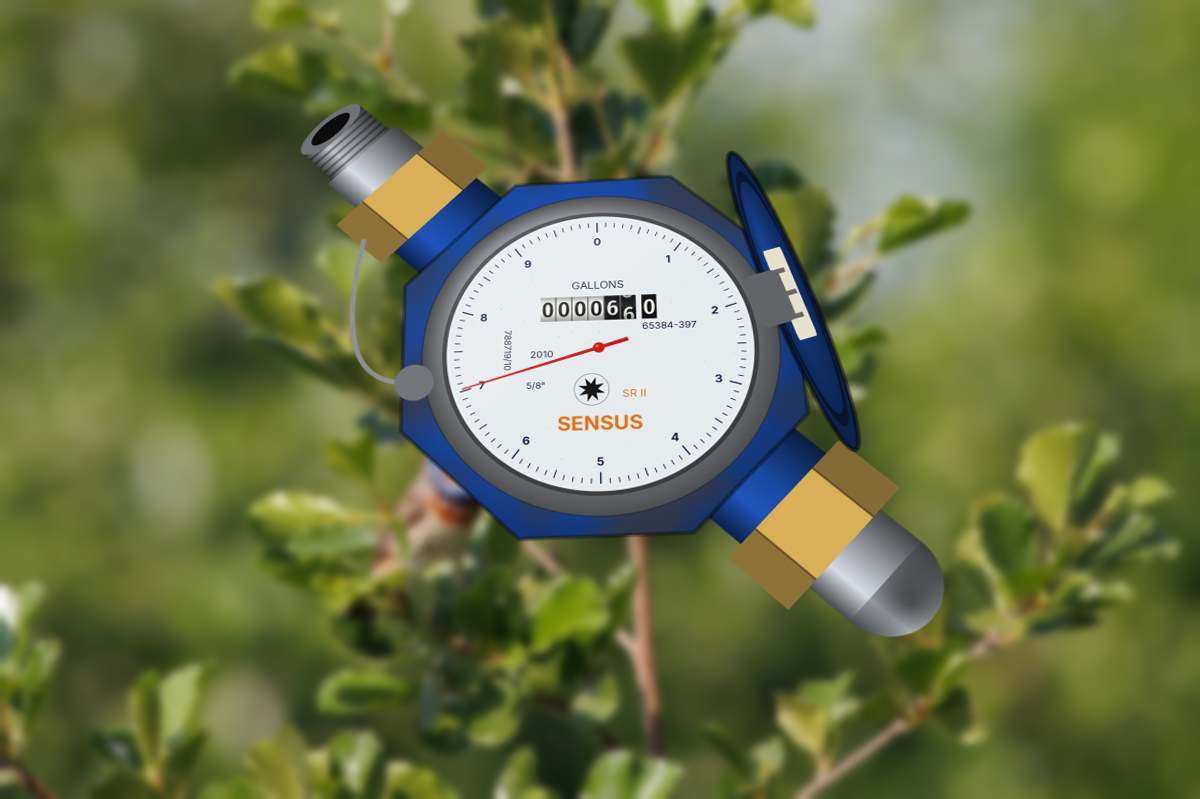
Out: 657.0 (gal)
